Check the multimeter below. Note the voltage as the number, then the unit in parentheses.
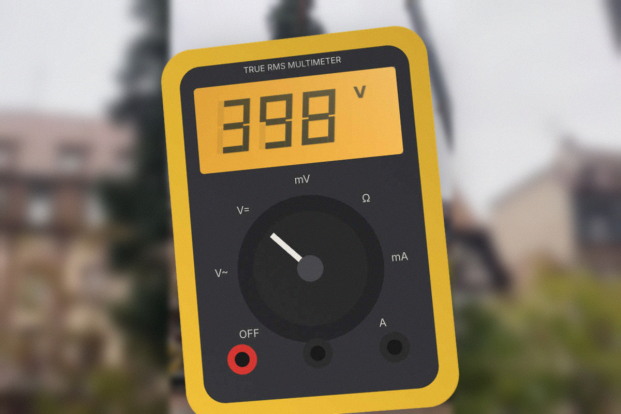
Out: 398 (V)
